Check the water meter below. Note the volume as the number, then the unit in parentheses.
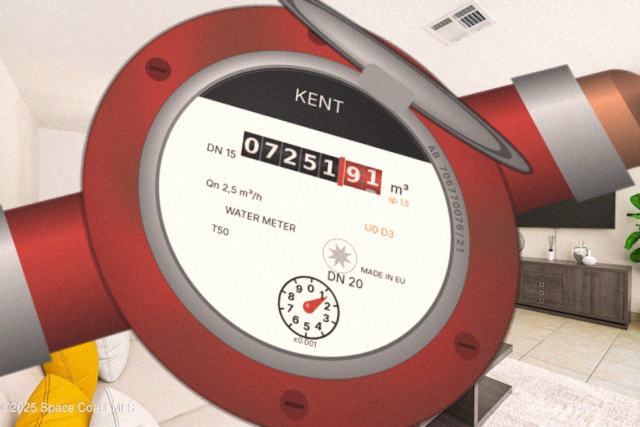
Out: 7251.911 (m³)
